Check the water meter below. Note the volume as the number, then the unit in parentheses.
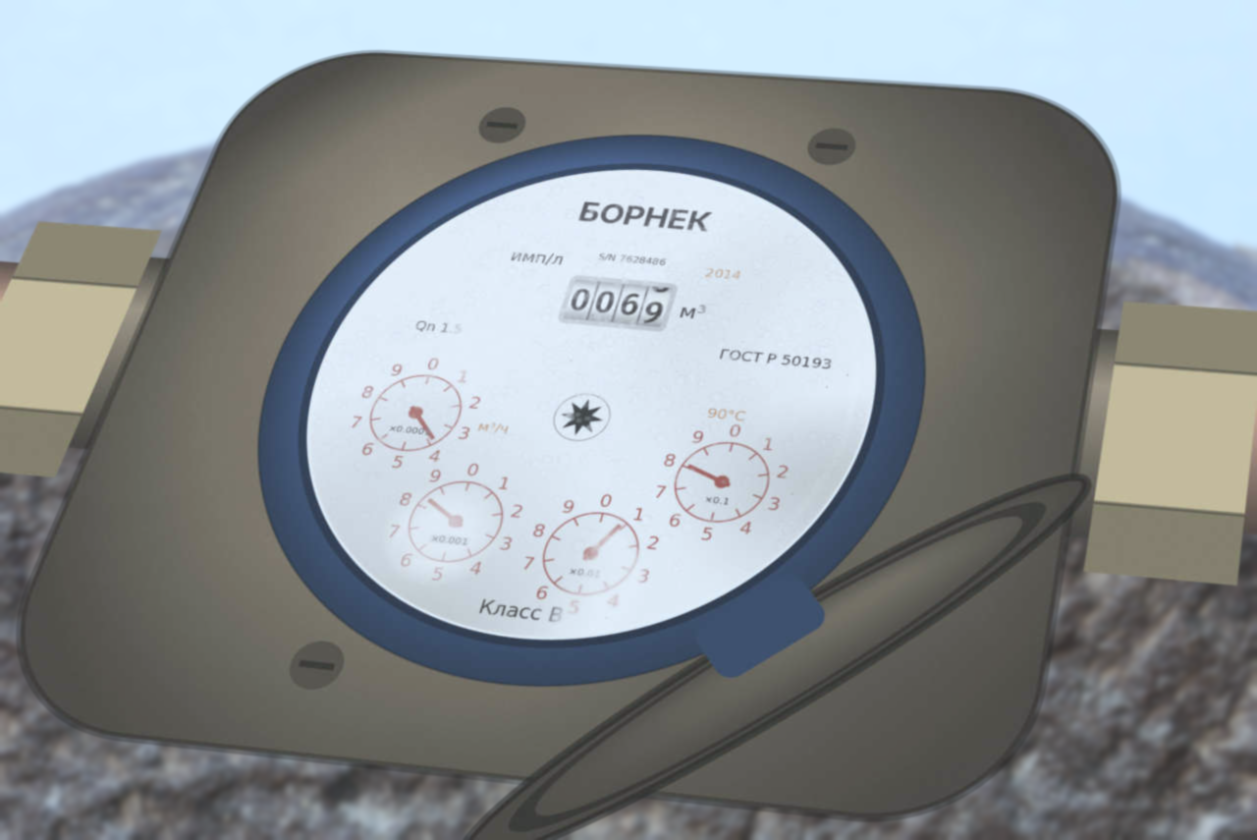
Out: 68.8083 (m³)
